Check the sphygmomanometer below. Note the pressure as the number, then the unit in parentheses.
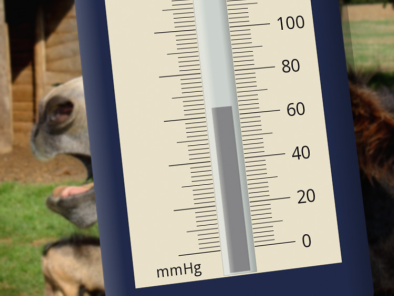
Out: 64 (mmHg)
